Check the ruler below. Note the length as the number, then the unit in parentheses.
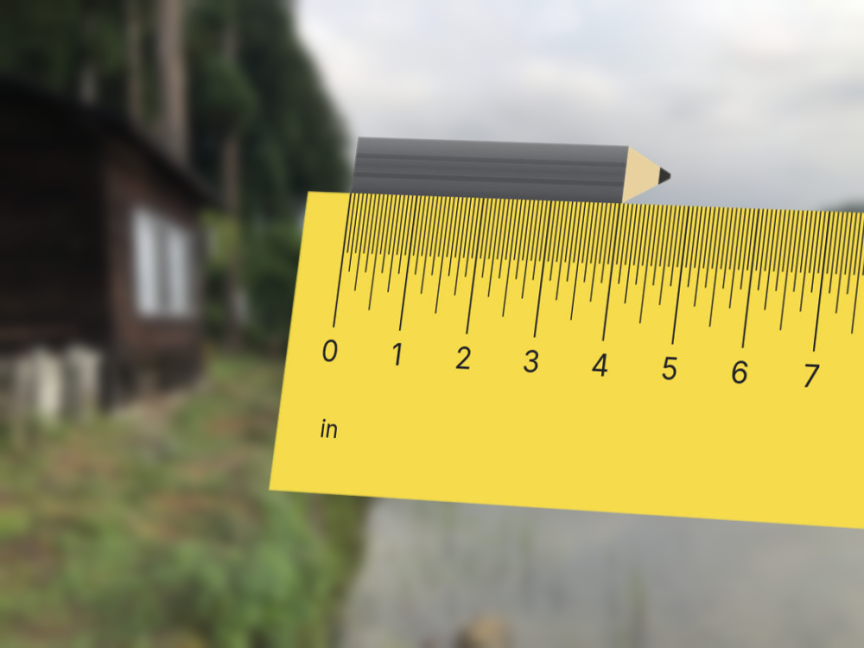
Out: 4.6875 (in)
